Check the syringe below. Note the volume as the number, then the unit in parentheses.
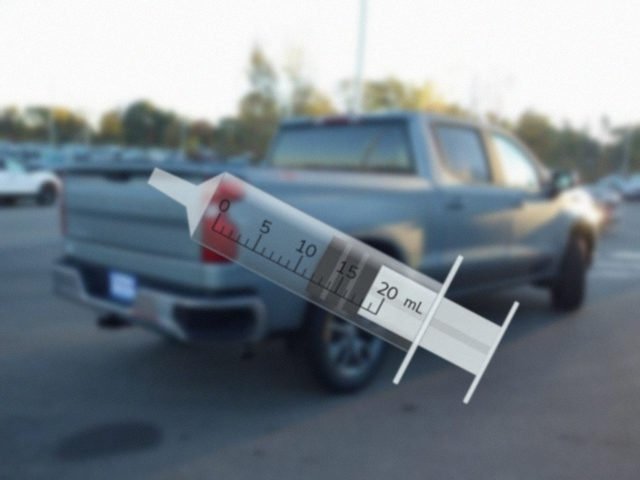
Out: 12 (mL)
